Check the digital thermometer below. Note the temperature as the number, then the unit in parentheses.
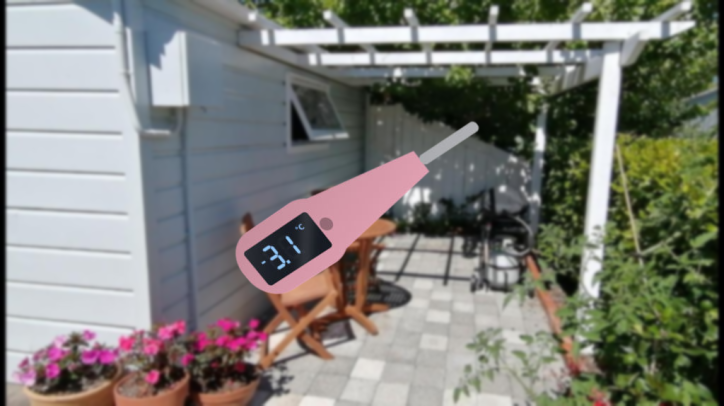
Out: -3.1 (°C)
